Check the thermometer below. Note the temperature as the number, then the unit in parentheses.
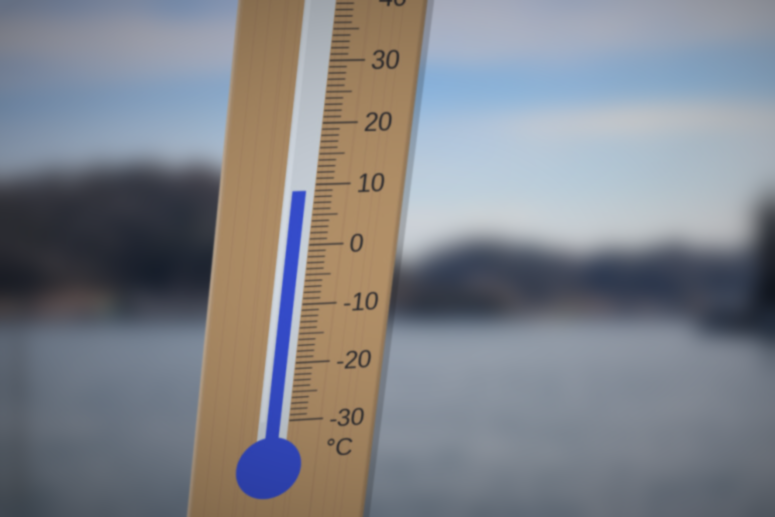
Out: 9 (°C)
